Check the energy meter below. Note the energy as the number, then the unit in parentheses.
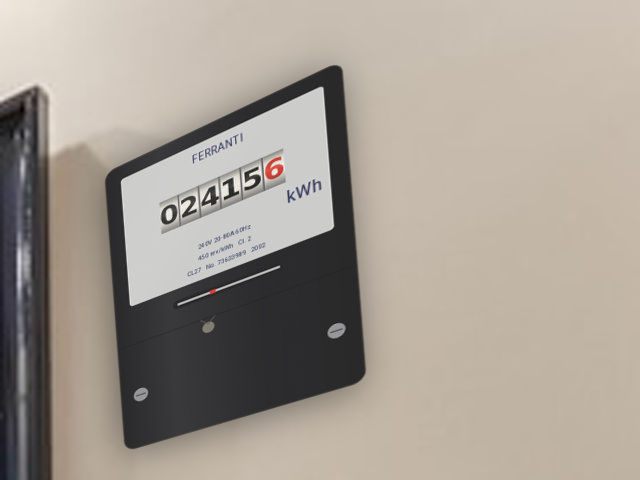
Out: 2415.6 (kWh)
